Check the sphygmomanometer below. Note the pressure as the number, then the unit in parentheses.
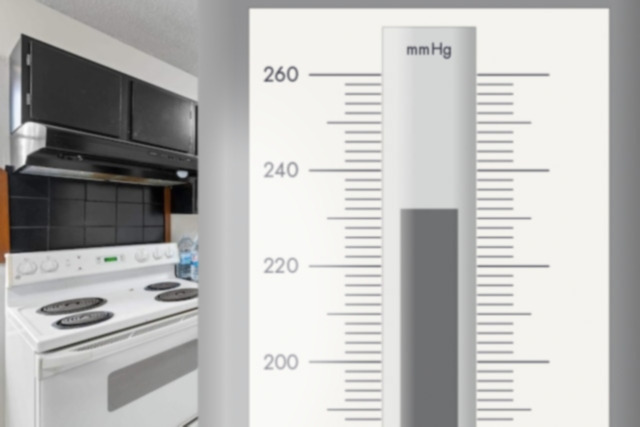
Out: 232 (mmHg)
